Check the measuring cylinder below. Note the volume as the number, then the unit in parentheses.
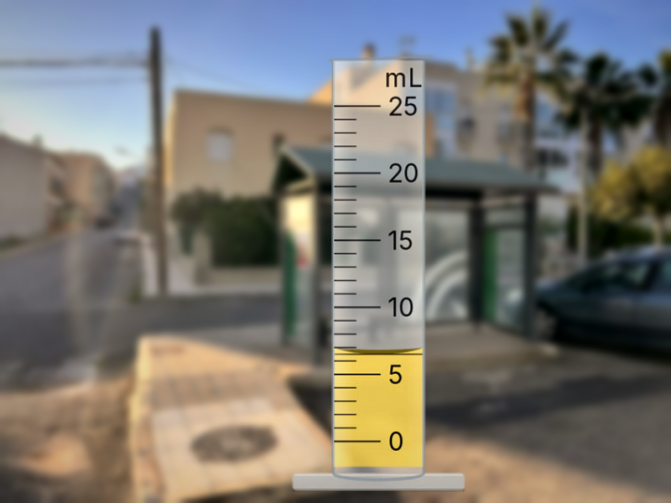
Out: 6.5 (mL)
